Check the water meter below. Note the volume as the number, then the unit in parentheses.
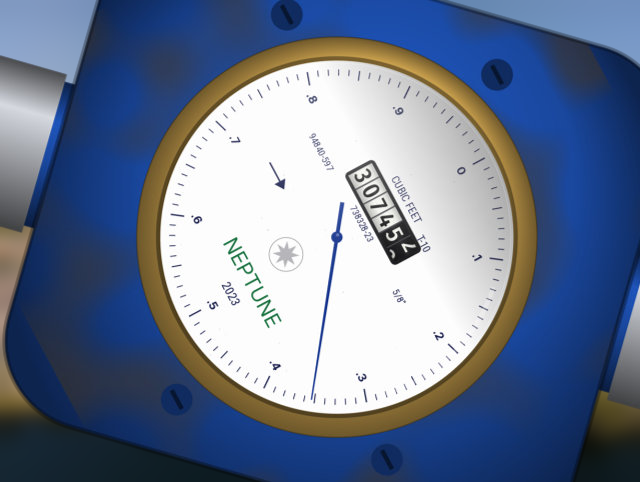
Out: 307452.35 (ft³)
